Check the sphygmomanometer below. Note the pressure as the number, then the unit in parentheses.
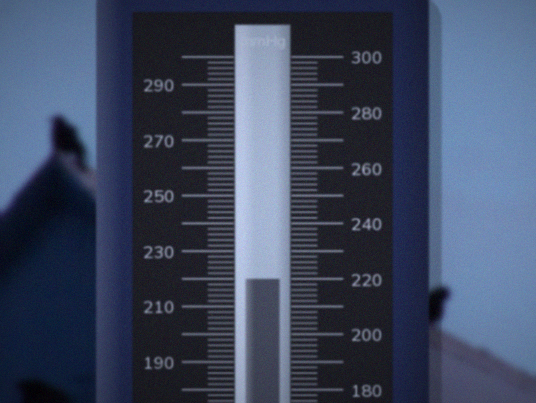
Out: 220 (mmHg)
